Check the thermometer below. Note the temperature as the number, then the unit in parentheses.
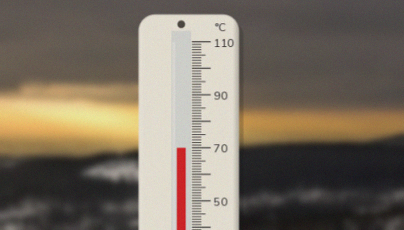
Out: 70 (°C)
